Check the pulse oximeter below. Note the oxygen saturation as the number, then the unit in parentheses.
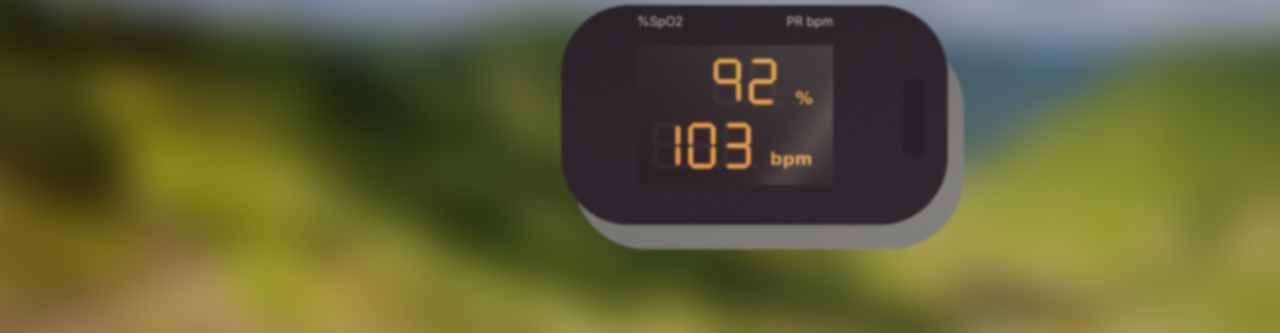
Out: 92 (%)
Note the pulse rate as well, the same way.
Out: 103 (bpm)
